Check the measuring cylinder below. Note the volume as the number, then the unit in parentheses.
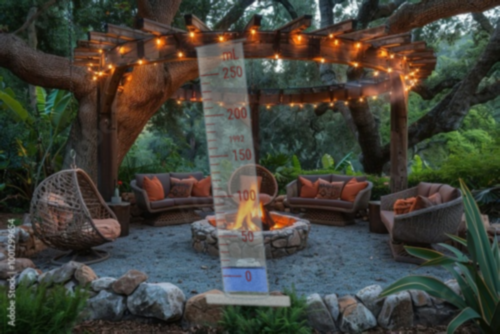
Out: 10 (mL)
